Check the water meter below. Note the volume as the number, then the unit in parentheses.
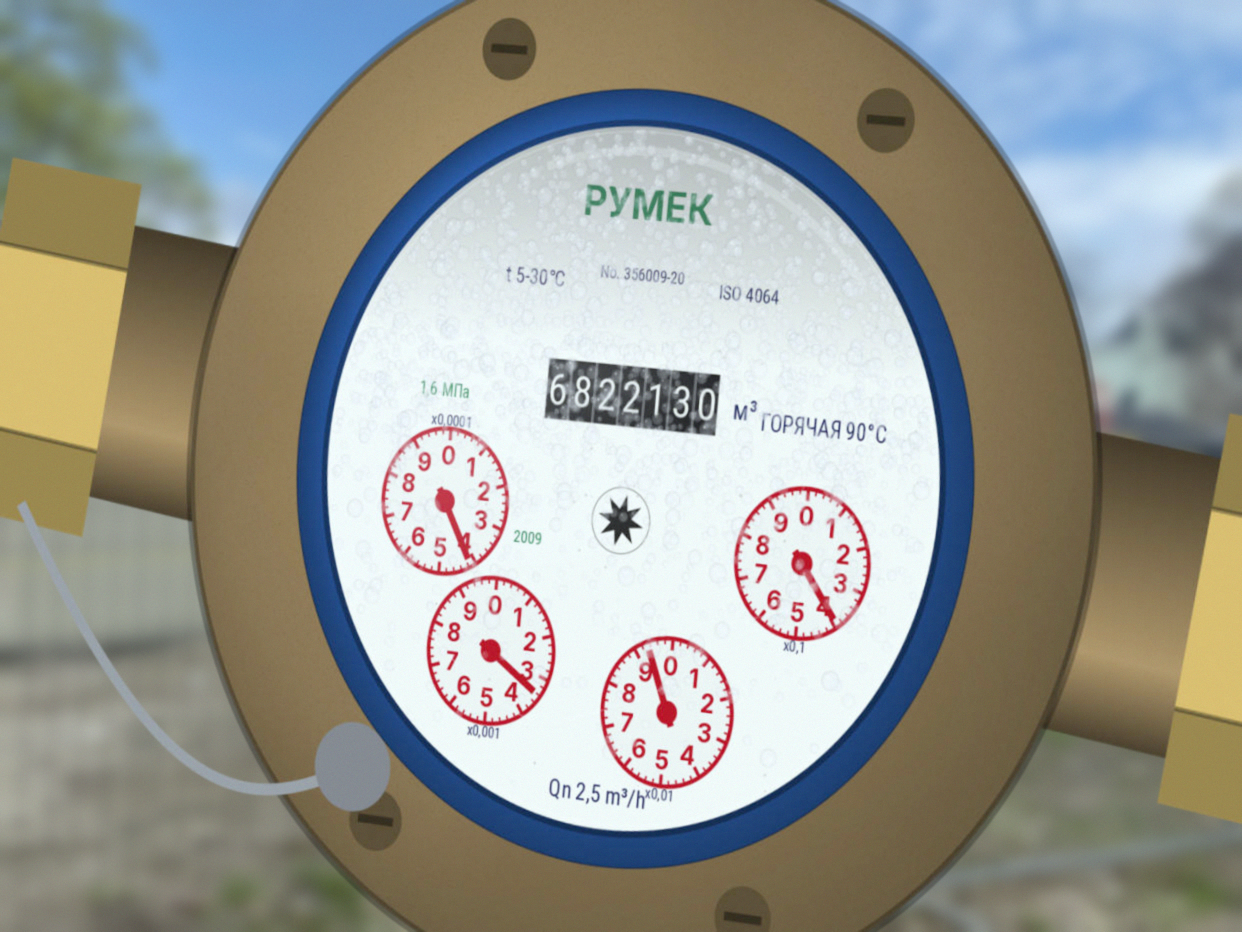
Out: 6822130.3934 (m³)
